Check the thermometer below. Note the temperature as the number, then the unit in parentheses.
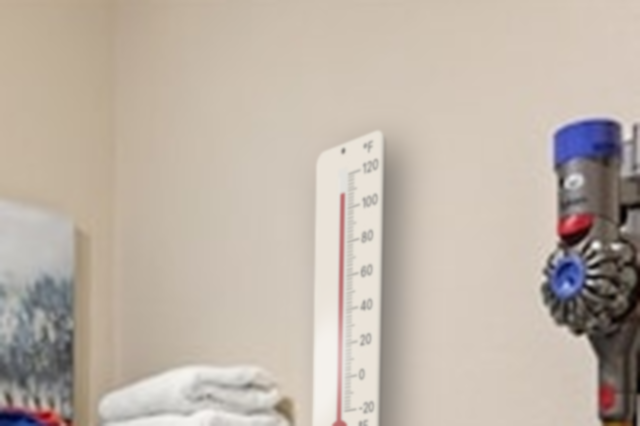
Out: 110 (°F)
